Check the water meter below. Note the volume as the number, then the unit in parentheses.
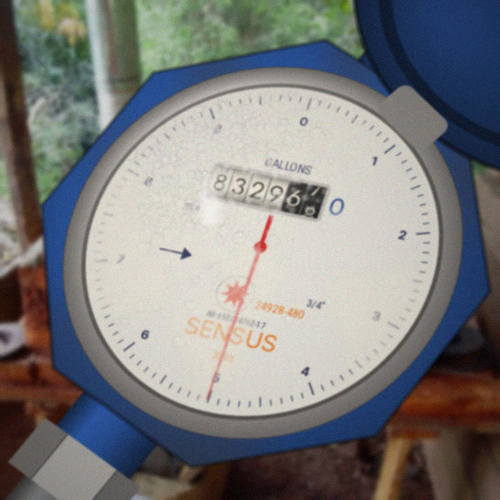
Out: 8329675.0 (gal)
